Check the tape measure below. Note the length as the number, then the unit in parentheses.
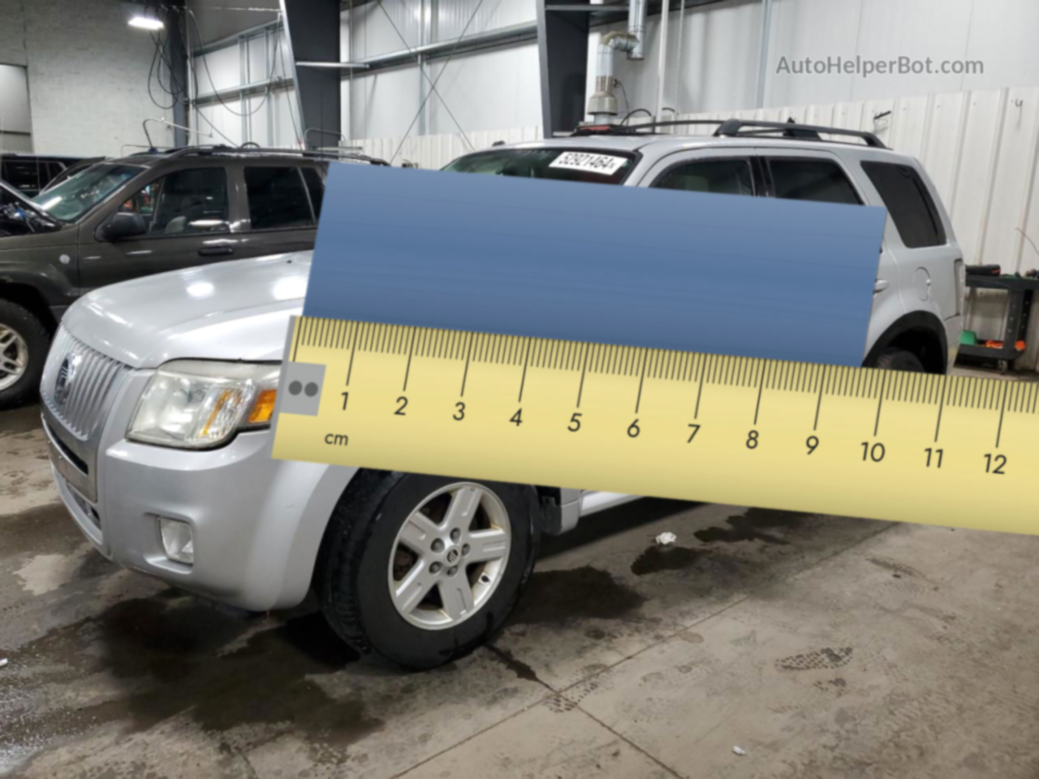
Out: 9.6 (cm)
